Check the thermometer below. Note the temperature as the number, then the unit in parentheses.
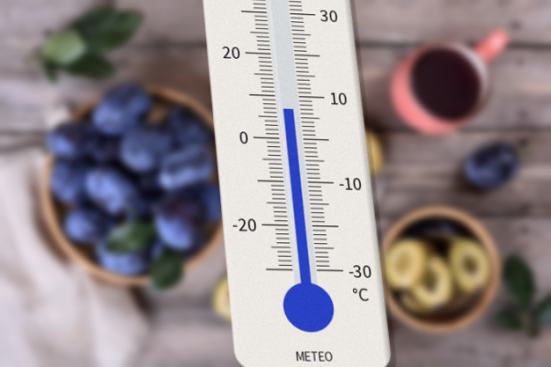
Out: 7 (°C)
